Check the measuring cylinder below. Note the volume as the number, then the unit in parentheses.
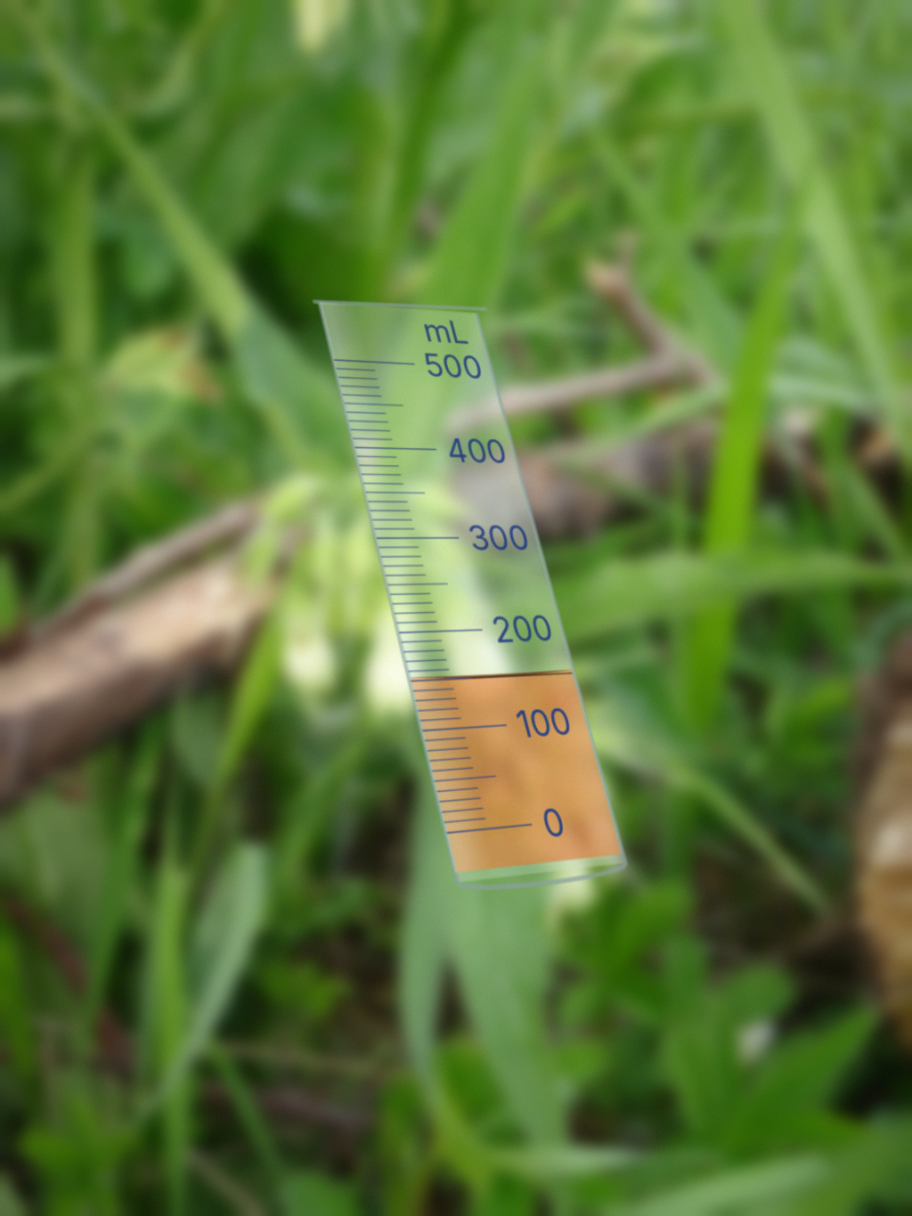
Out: 150 (mL)
